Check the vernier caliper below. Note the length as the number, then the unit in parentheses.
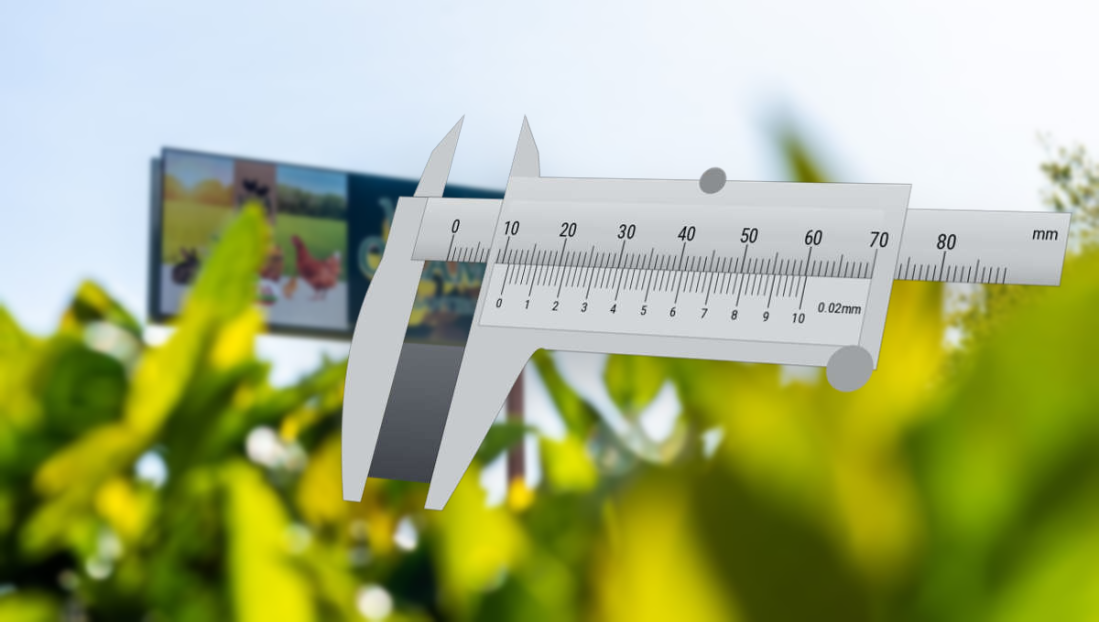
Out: 11.2 (mm)
